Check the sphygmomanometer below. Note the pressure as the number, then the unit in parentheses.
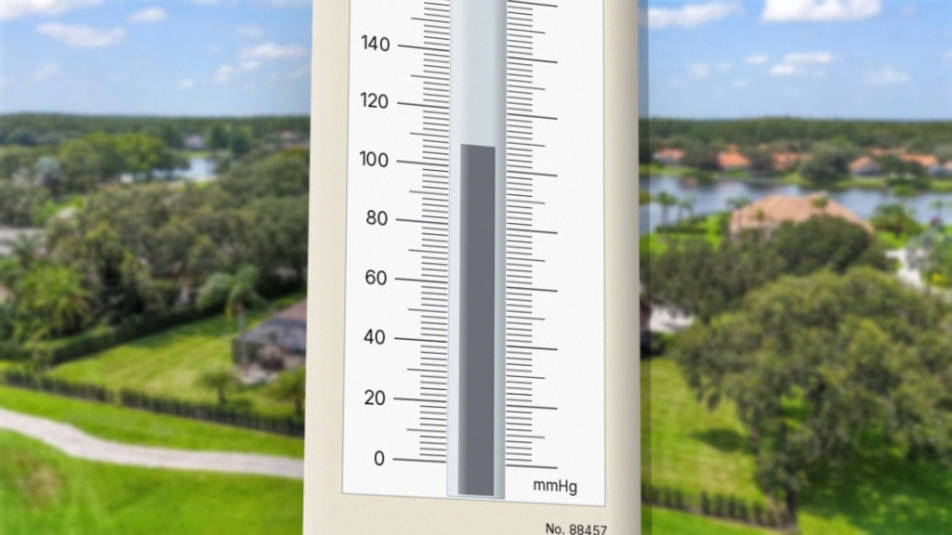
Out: 108 (mmHg)
